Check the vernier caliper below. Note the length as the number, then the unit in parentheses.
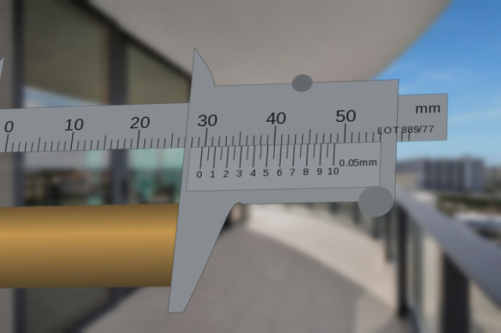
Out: 29.6 (mm)
